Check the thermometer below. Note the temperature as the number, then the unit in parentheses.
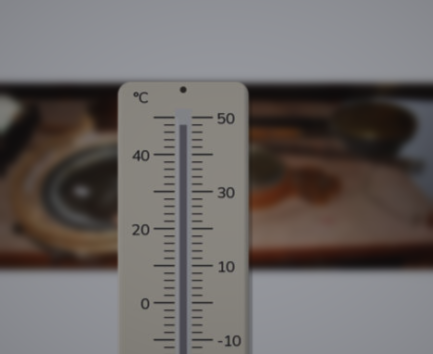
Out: 48 (°C)
